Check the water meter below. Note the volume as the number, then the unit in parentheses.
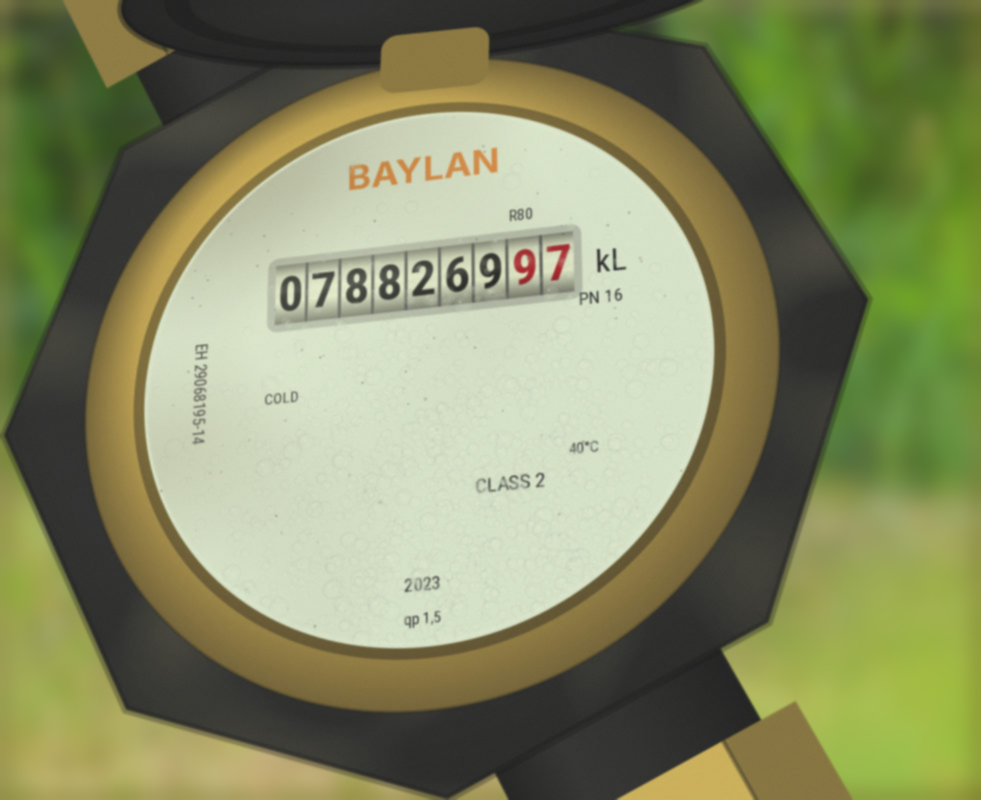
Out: 788269.97 (kL)
